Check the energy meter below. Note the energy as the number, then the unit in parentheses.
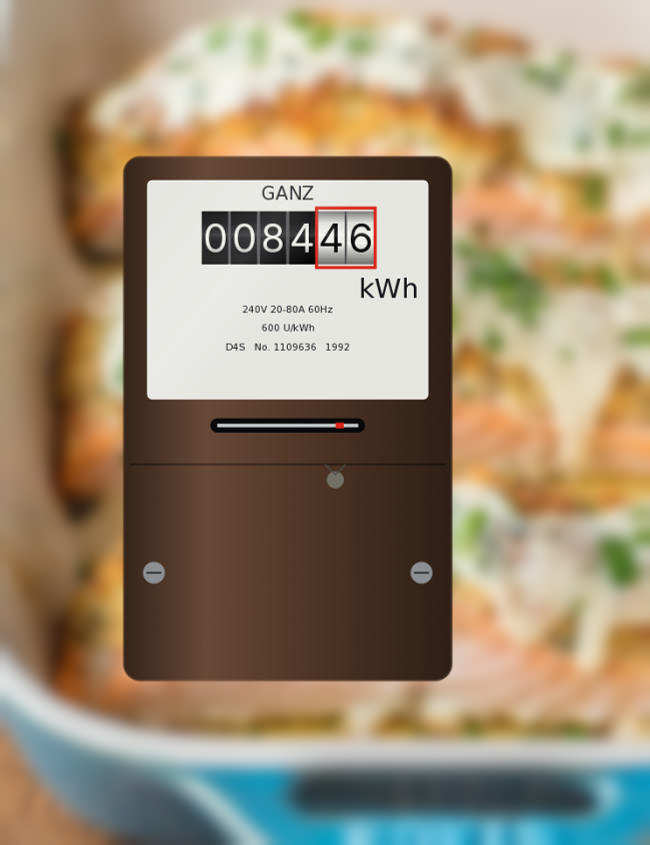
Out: 84.46 (kWh)
